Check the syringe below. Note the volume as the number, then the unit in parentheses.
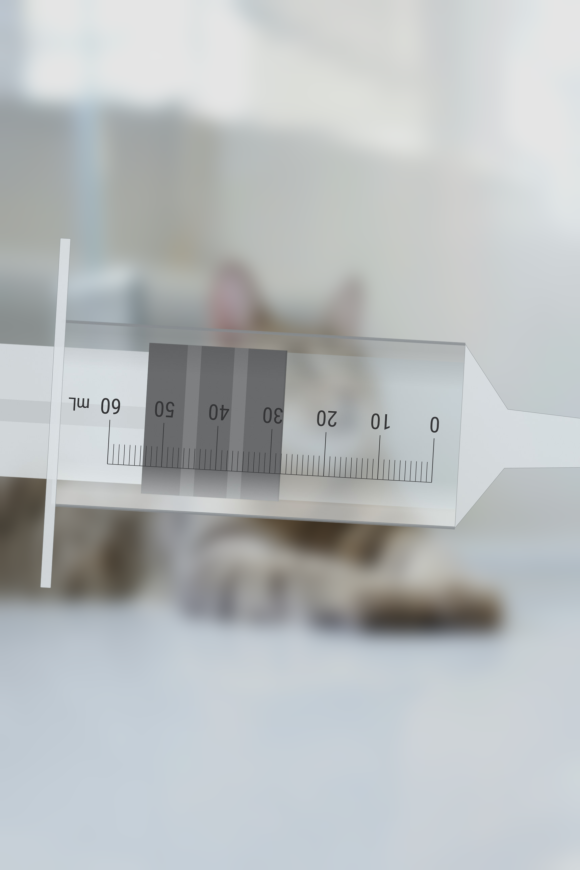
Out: 28 (mL)
